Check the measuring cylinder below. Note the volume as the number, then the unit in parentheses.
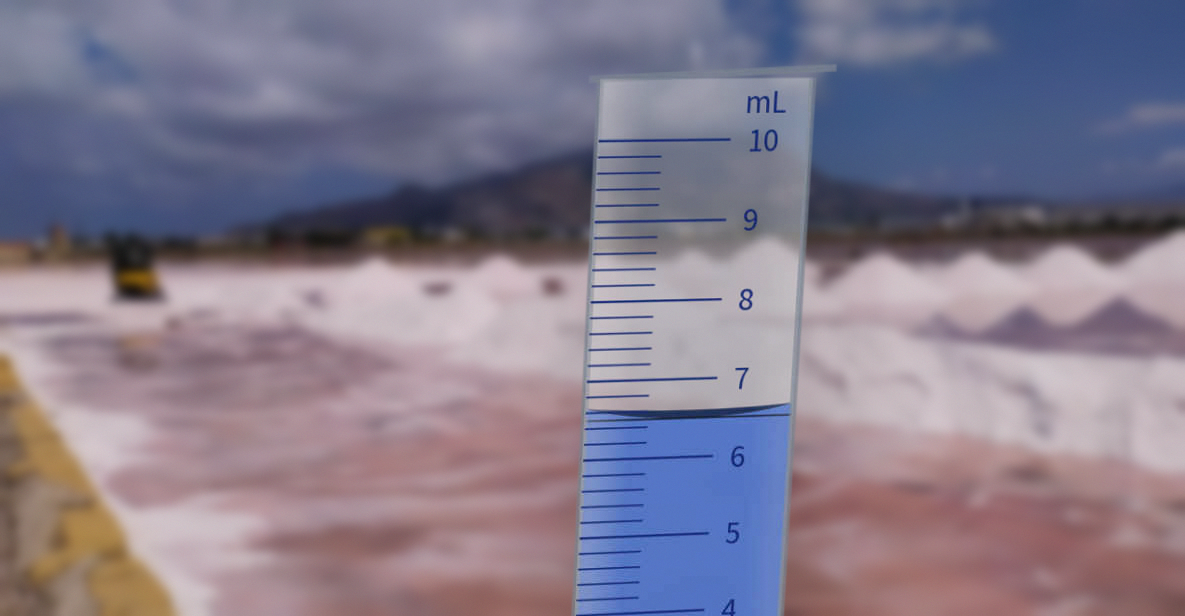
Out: 6.5 (mL)
